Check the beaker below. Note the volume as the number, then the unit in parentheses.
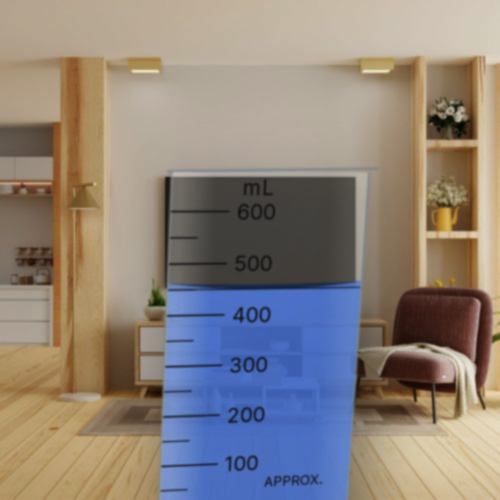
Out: 450 (mL)
